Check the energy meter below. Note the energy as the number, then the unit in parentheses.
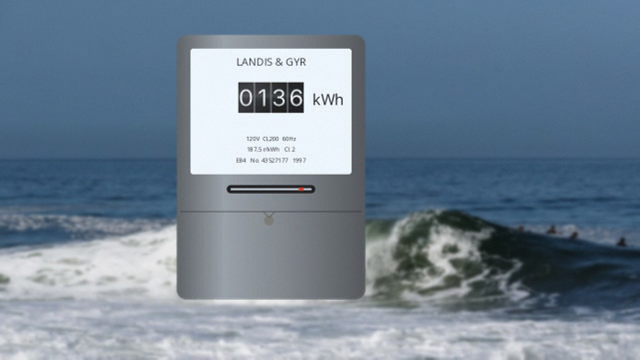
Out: 136 (kWh)
